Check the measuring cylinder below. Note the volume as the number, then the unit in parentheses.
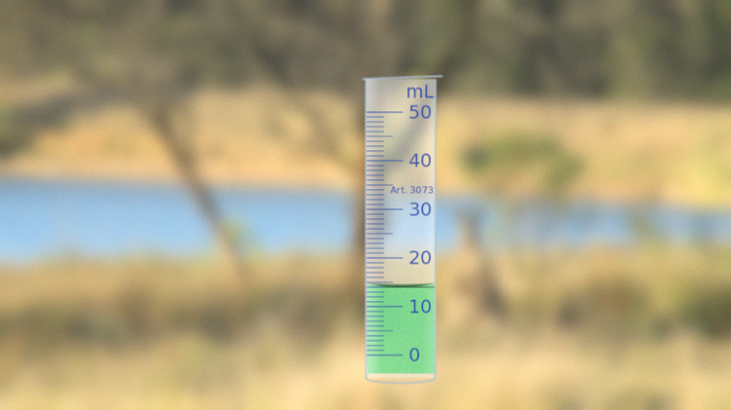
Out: 14 (mL)
